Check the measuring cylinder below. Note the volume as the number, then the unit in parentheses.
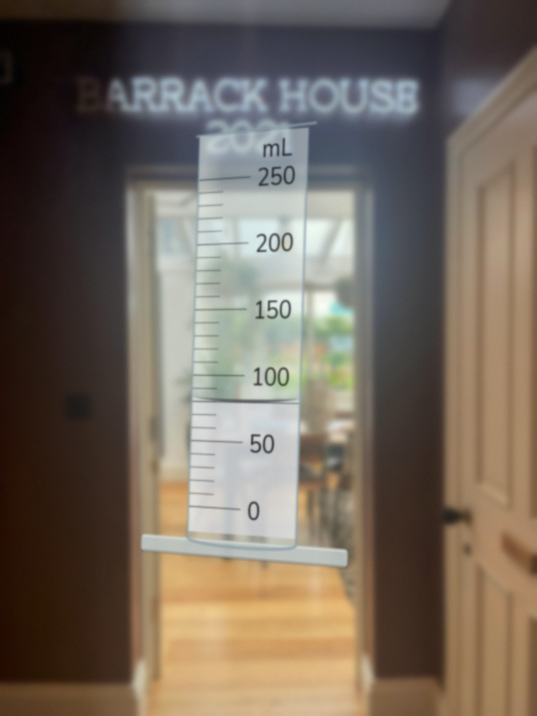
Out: 80 (mL)
